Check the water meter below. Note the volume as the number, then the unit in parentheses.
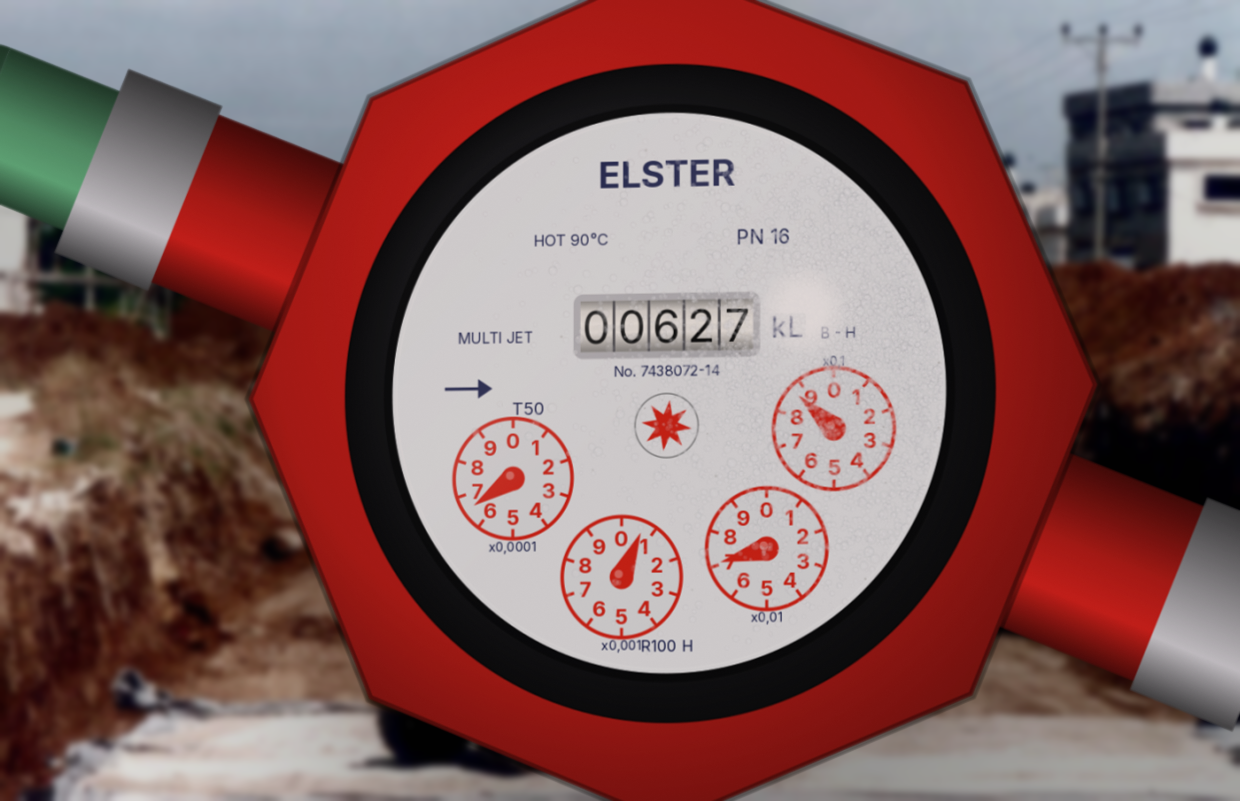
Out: 627.8706 (kL)
